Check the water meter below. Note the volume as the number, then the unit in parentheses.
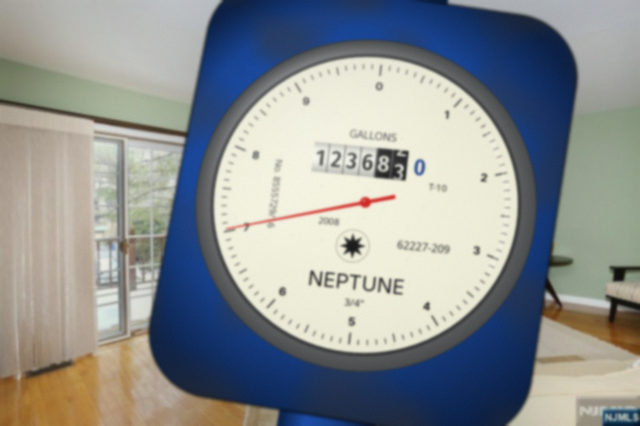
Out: 1236827.0 (gal)
